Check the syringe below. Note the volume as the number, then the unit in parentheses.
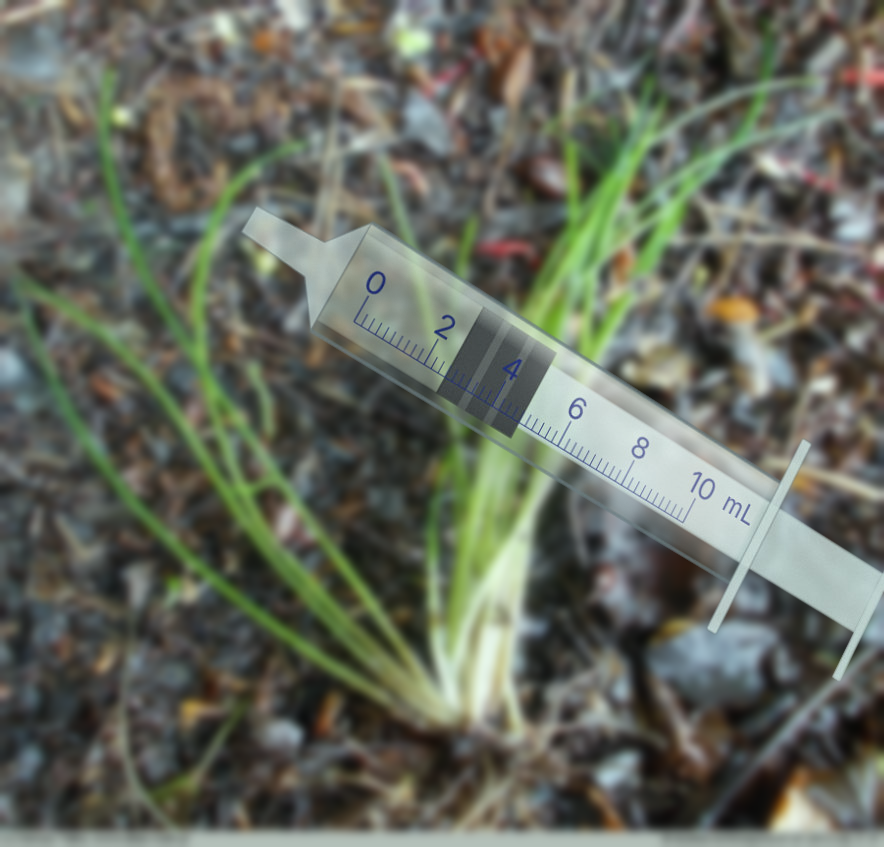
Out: 2.6 (mL)
